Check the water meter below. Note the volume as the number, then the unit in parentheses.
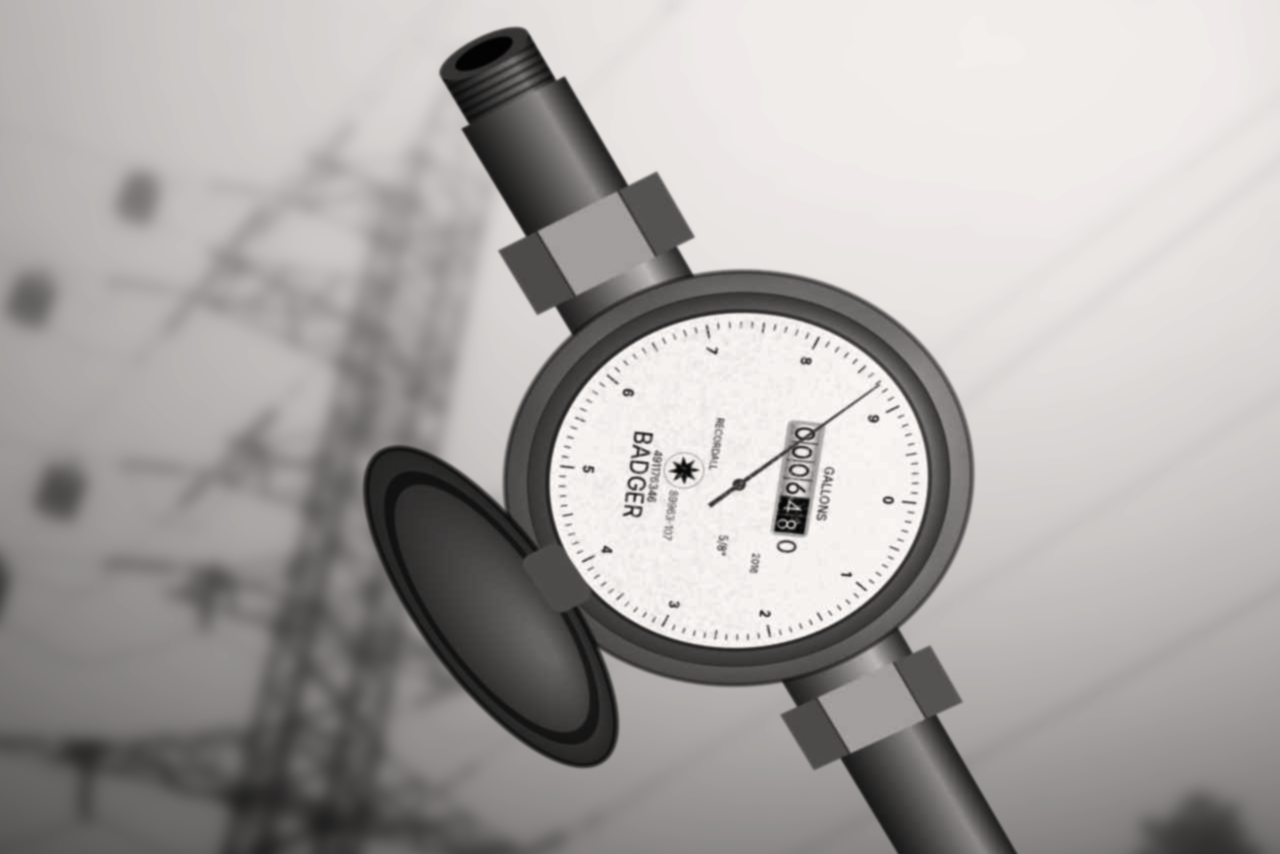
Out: 6478.7 (gal)
